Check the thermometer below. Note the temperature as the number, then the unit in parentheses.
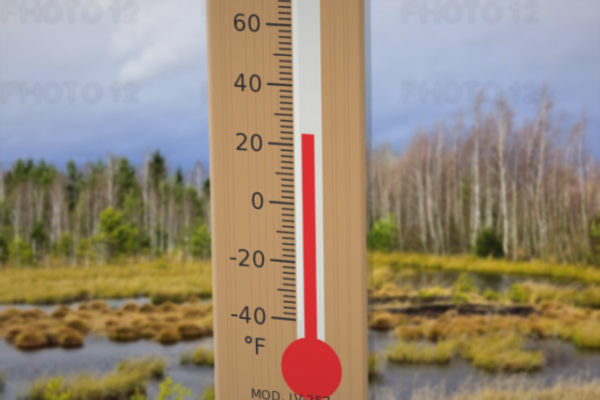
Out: 24 (°F)
